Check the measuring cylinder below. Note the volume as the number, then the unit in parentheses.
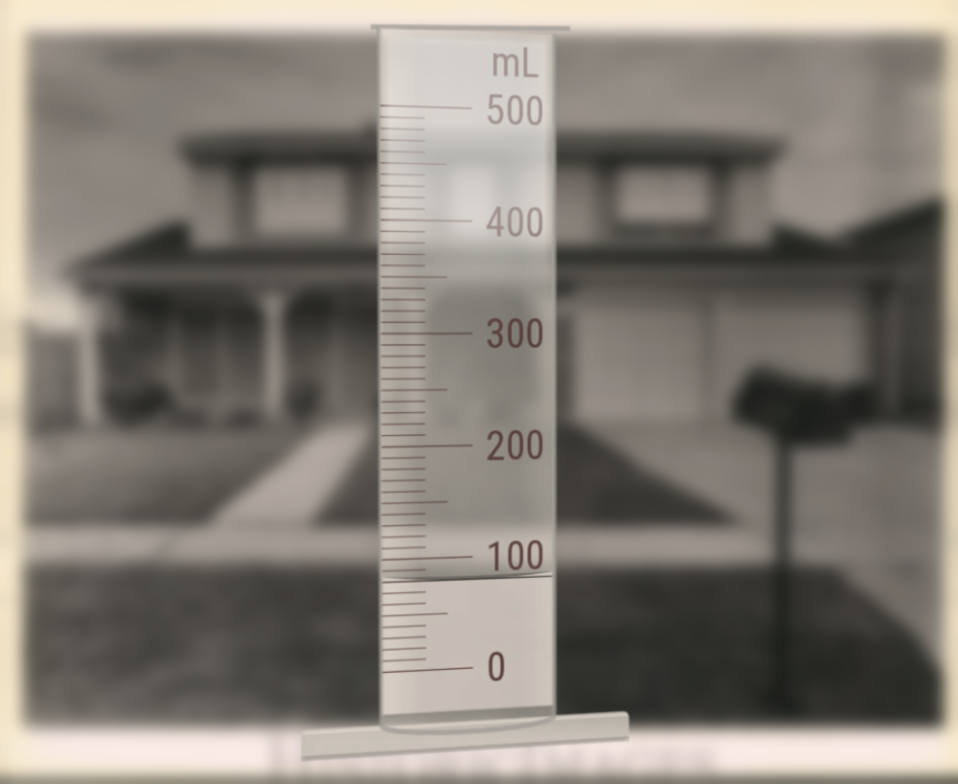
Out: 80 (mL)
